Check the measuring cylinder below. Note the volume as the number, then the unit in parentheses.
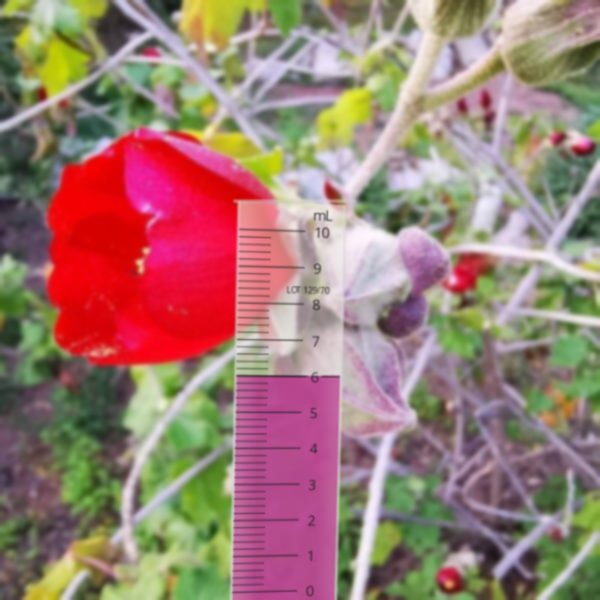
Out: 6 (mL)
